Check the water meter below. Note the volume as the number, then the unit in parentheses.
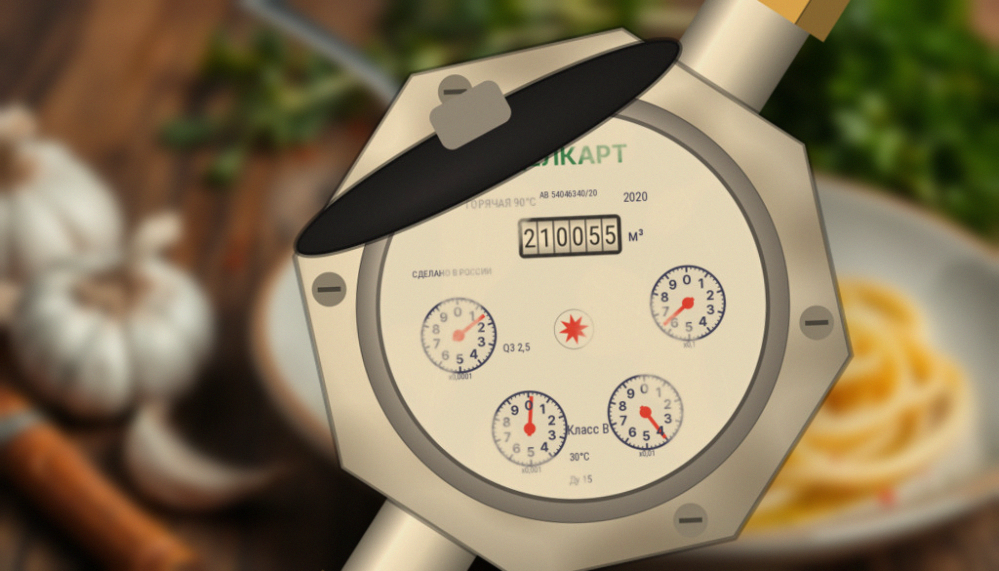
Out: 210055.6401 (m³)
